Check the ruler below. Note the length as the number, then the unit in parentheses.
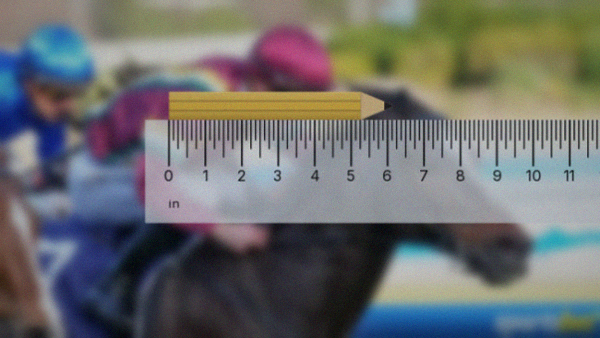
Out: 6.125 (in)
